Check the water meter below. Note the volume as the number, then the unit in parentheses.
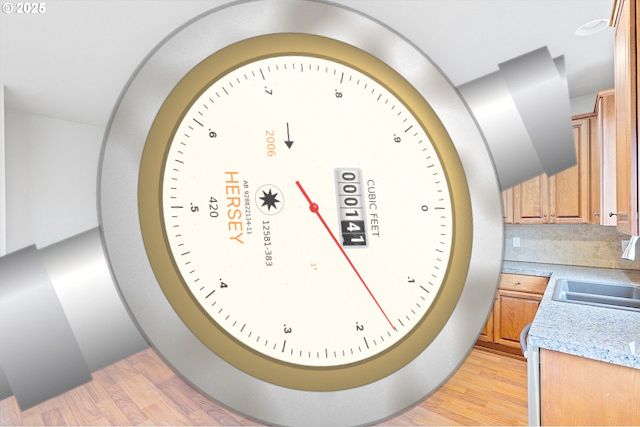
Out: 141.16 (ft³)
